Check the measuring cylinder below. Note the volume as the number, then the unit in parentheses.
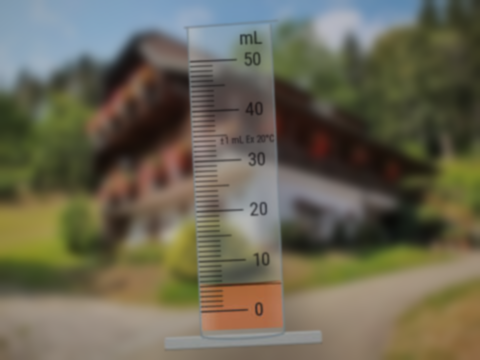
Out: 5 (mL)
